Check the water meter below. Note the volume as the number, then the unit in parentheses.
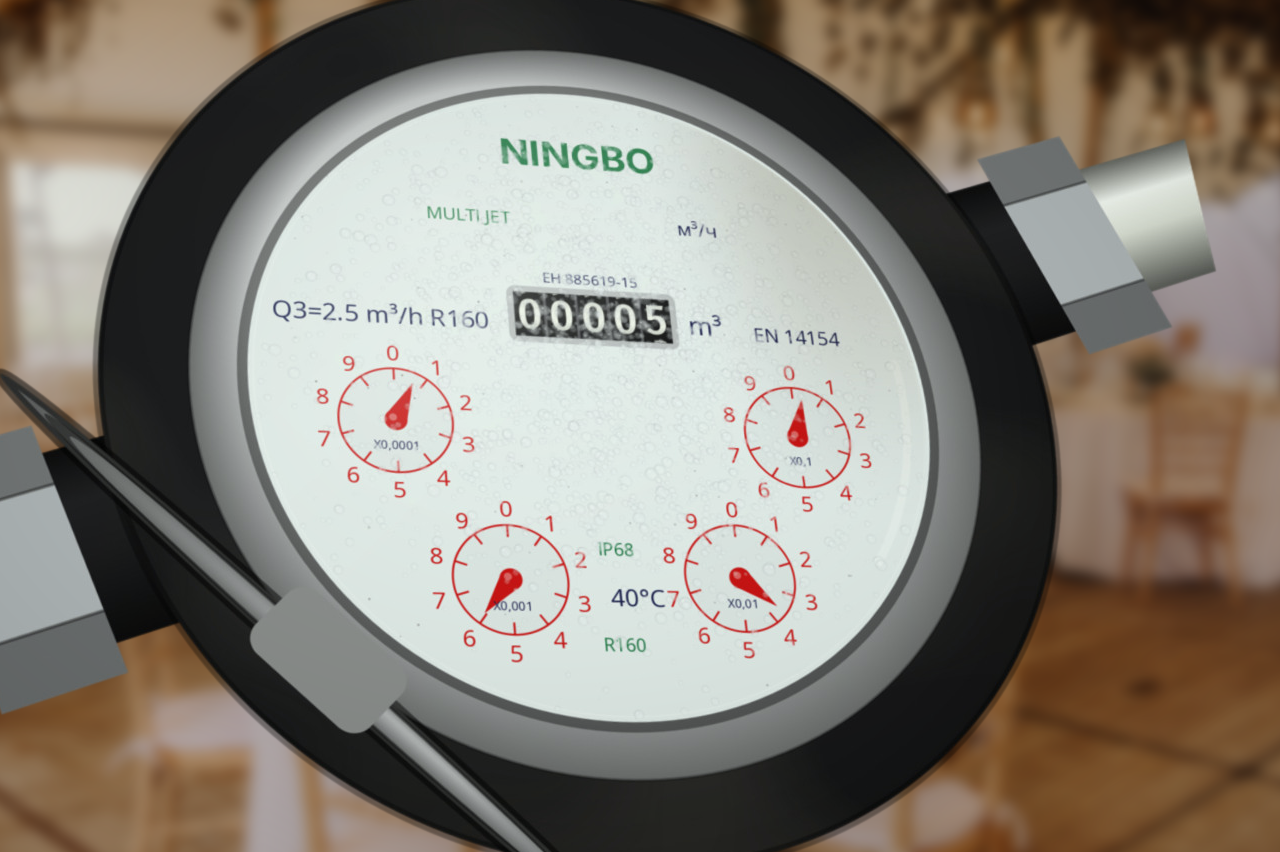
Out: 5.0360 (m³)
